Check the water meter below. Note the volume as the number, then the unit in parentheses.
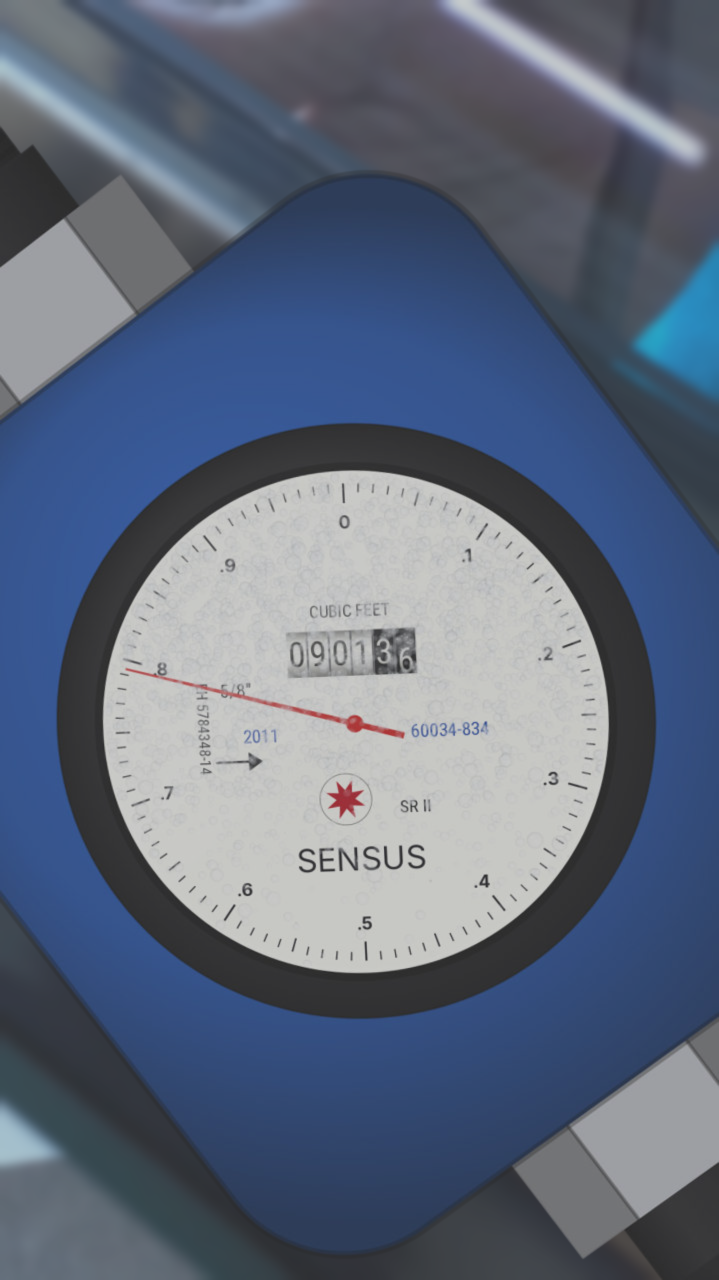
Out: 90135.79 (ft³)
